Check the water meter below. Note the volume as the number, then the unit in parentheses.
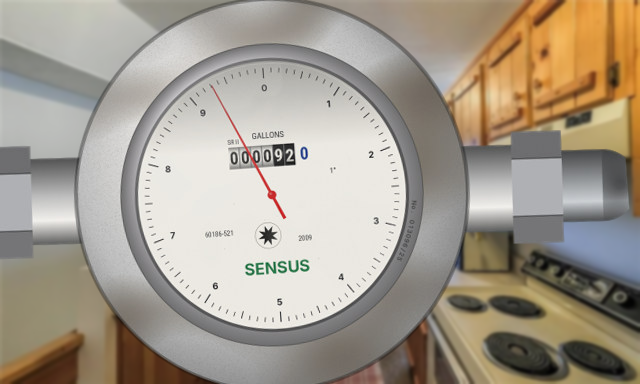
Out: 919.3 (gal)
